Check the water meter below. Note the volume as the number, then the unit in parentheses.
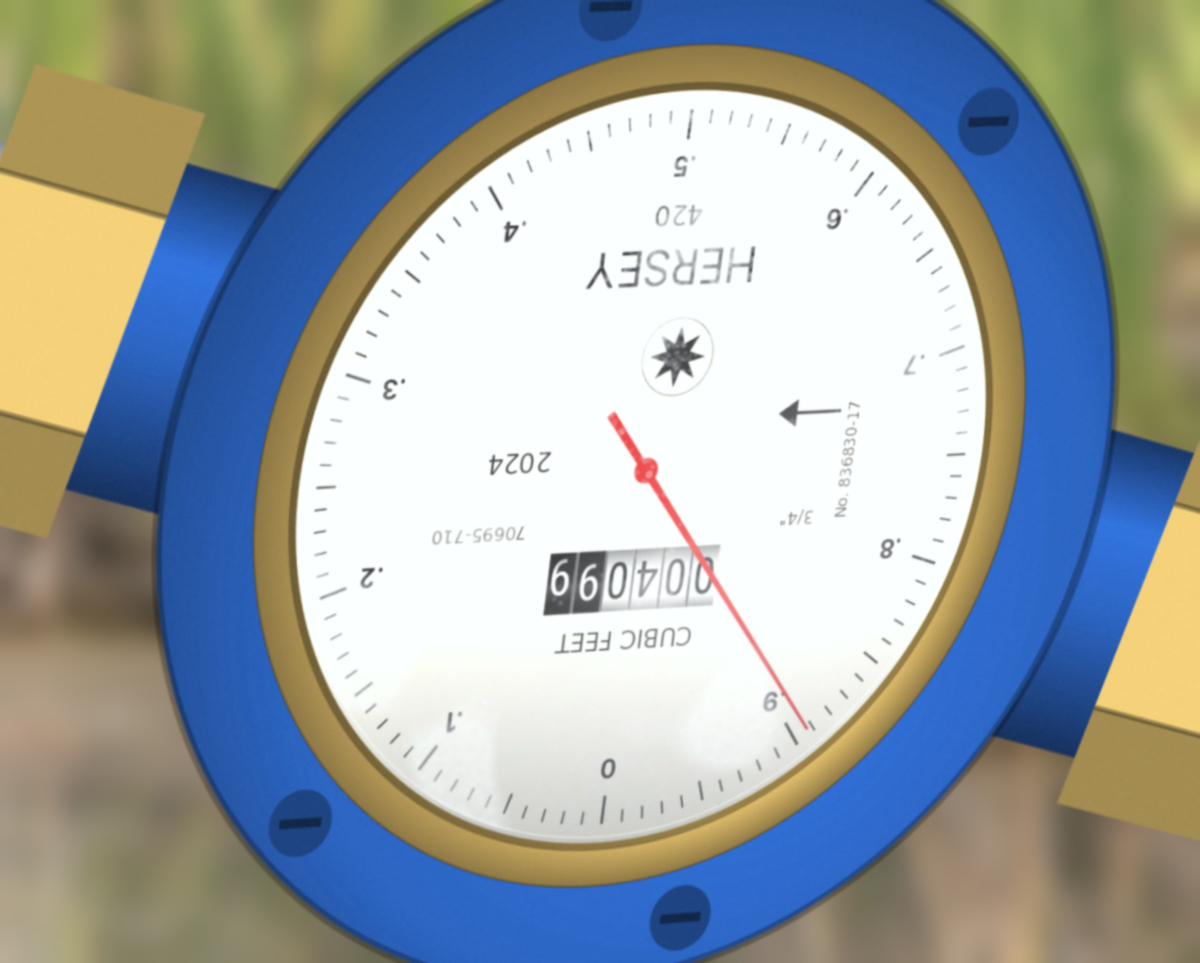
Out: 4098.89 (ft³)
